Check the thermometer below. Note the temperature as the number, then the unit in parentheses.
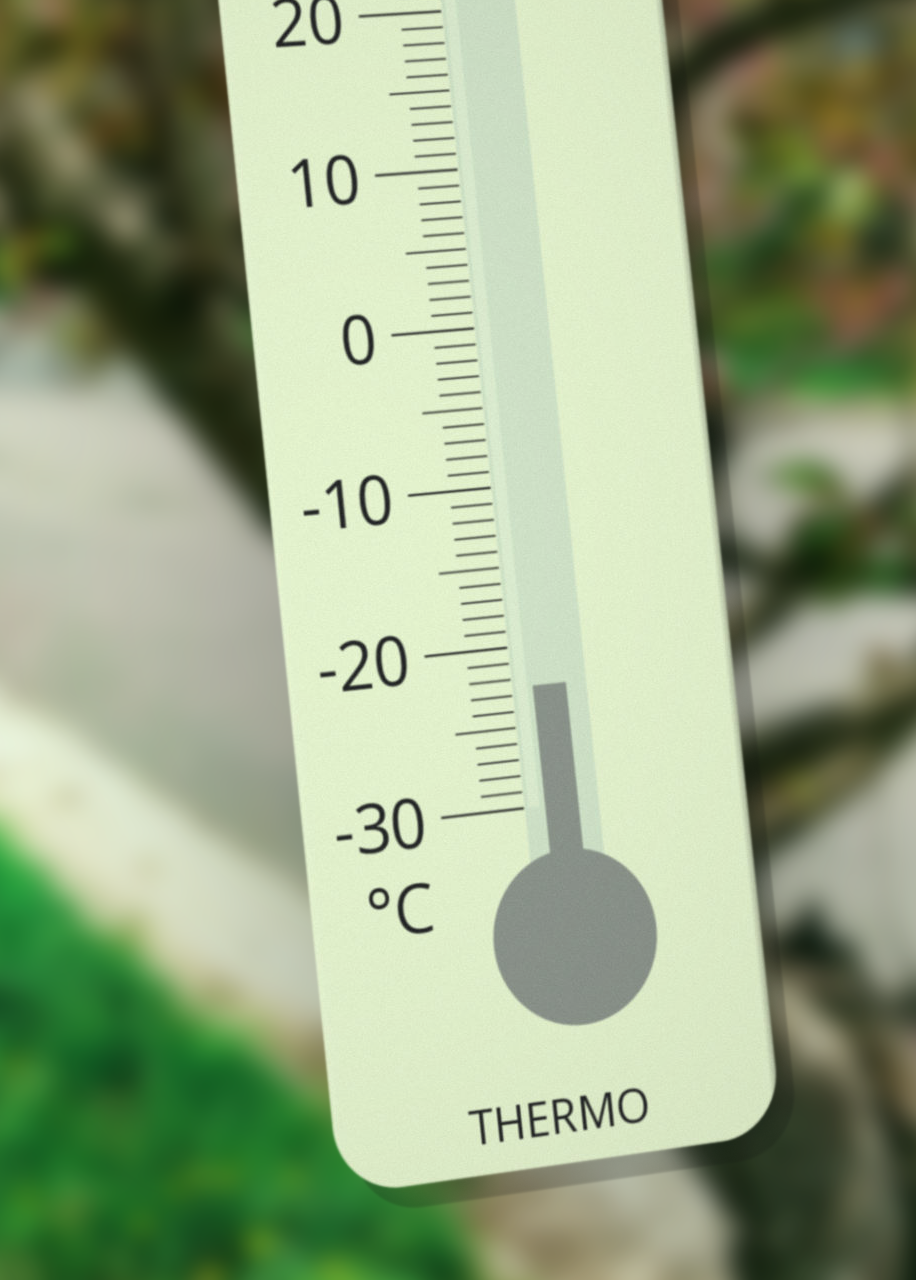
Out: -22.5 (°C)
